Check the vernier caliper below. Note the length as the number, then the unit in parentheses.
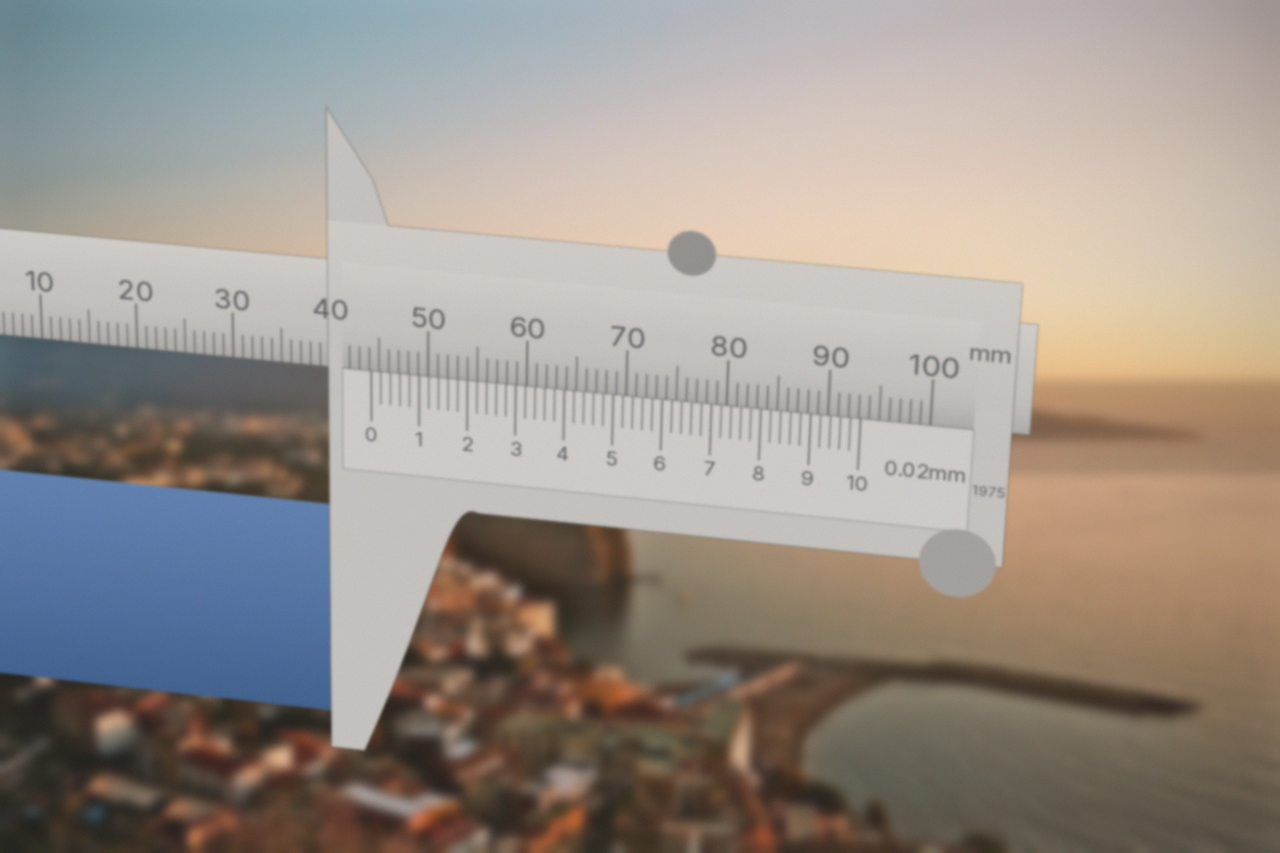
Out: 44.2 (mm)
